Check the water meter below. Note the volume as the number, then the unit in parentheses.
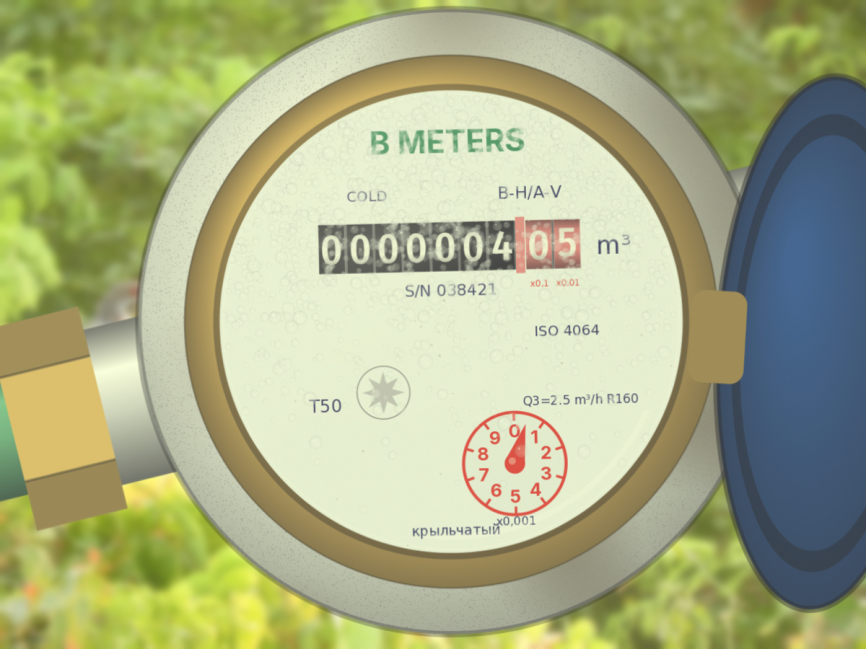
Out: 4.050 (m³)
